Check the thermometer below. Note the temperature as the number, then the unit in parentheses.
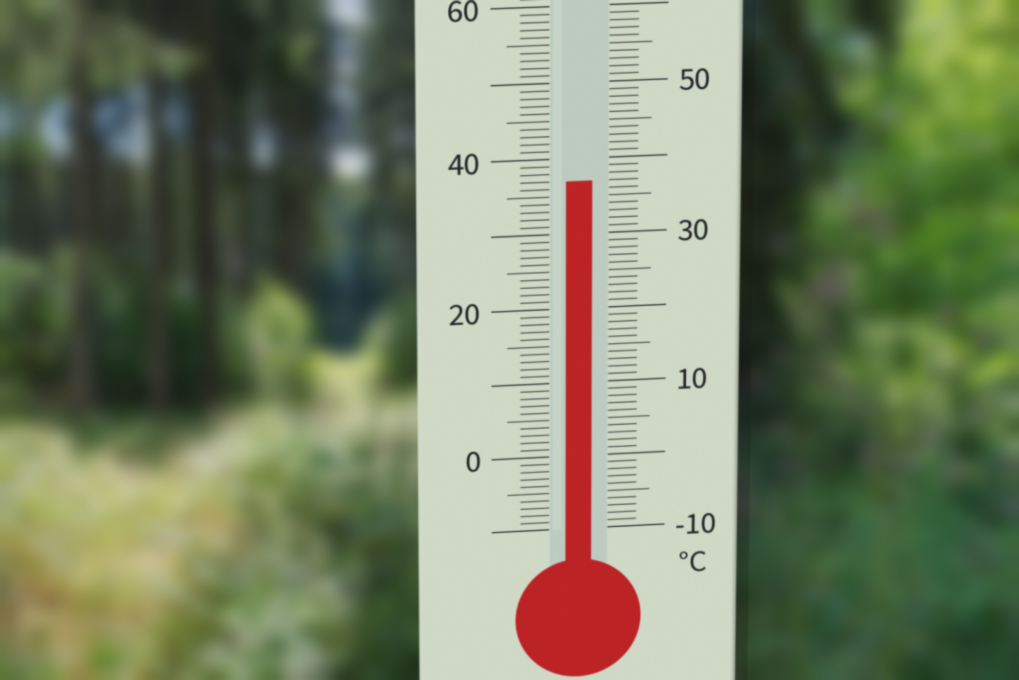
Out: 37 (°C)
